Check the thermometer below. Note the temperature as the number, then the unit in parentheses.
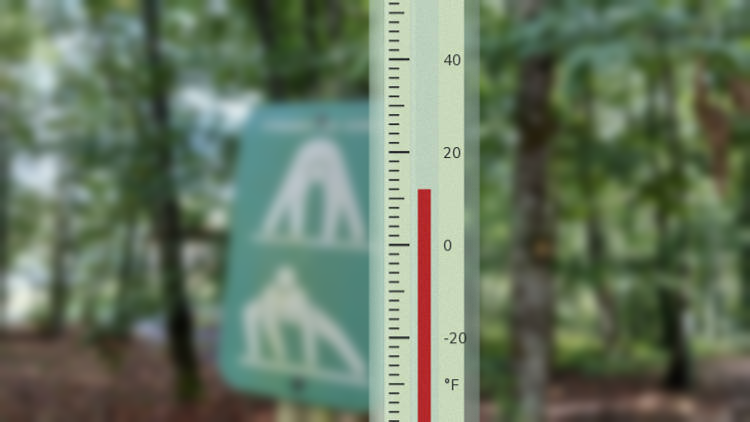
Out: 12 (°F)
